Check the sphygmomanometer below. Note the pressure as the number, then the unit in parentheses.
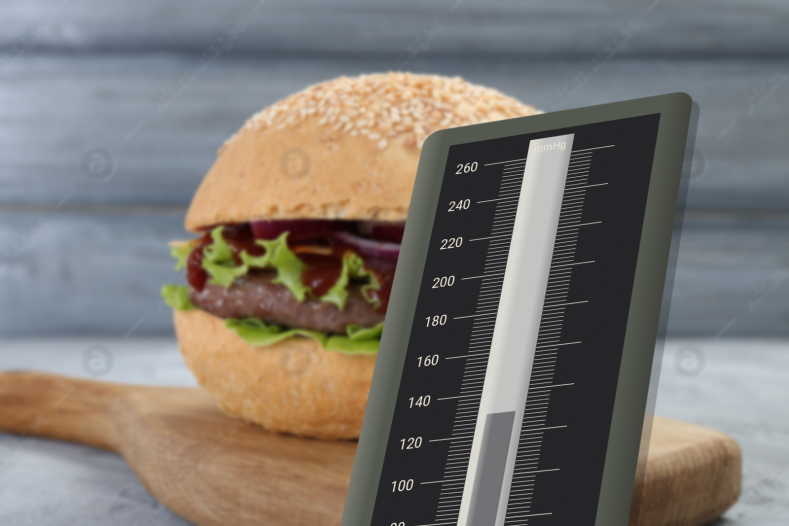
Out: 130 (mmHg)
